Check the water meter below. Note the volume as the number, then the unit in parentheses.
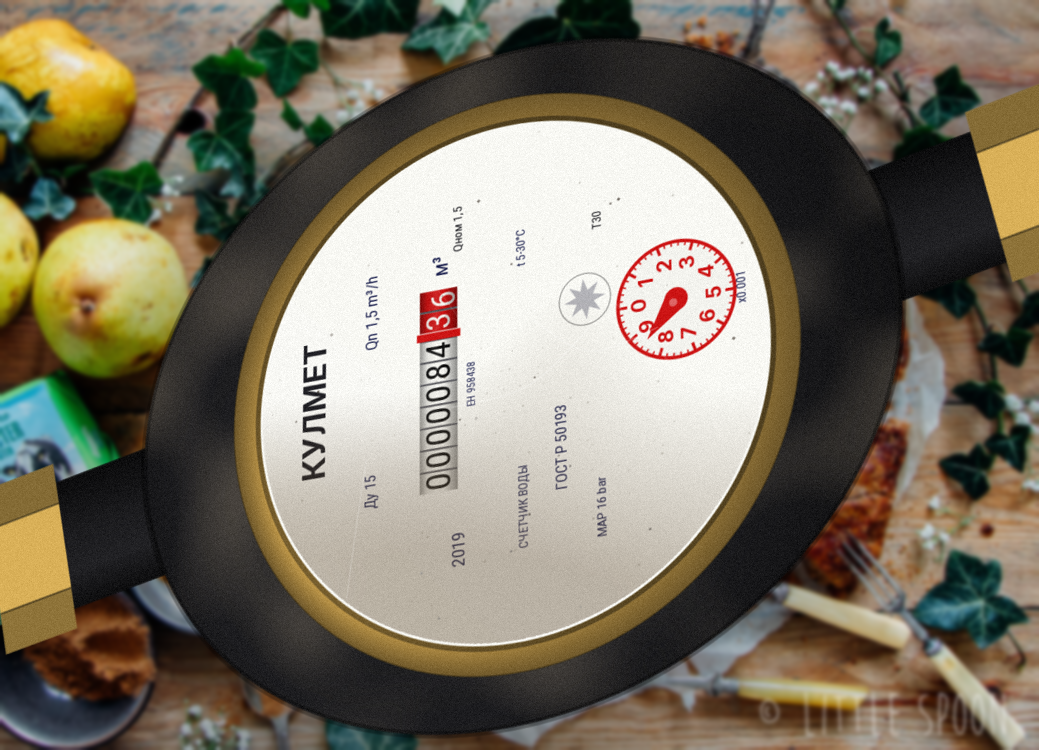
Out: 84.358 (m³)
